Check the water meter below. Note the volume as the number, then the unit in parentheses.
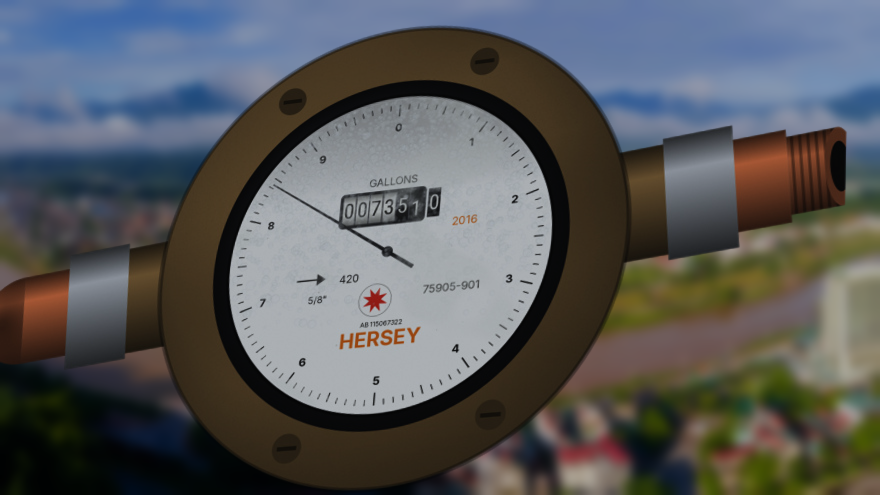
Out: 73508.4 (gal)
